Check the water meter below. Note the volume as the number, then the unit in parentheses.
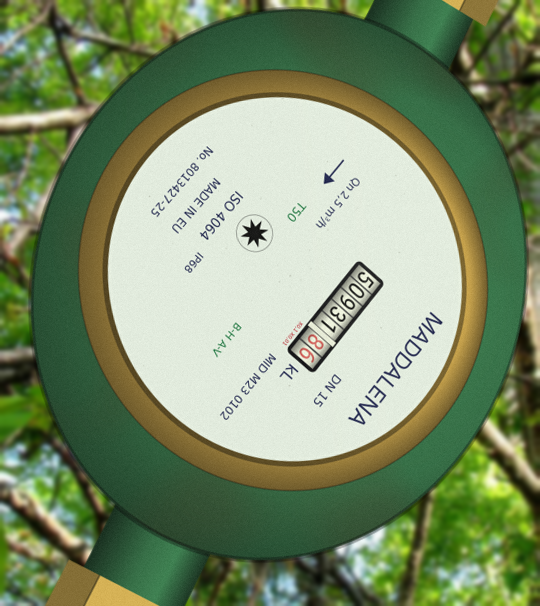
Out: 50931.86 (kL)
